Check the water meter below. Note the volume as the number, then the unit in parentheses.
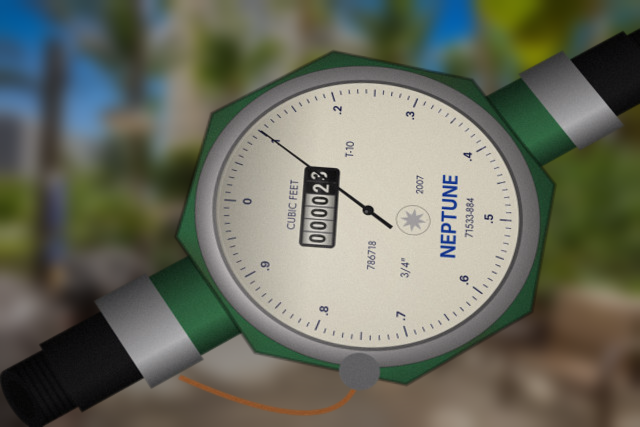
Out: 23.10 (ft³)
